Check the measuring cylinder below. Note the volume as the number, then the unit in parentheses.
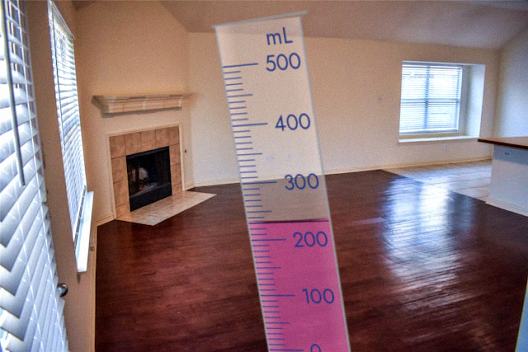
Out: 230 (mL)
